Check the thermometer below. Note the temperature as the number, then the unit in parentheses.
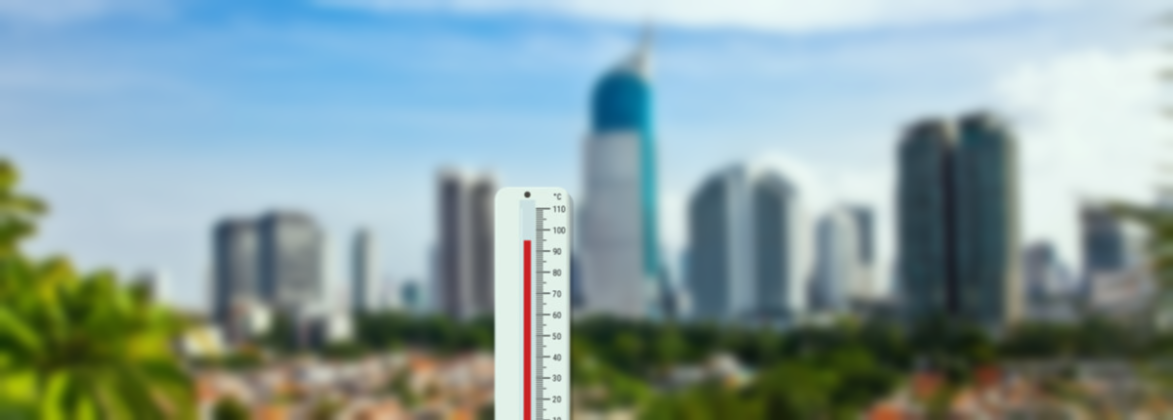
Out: 95 (°C)
